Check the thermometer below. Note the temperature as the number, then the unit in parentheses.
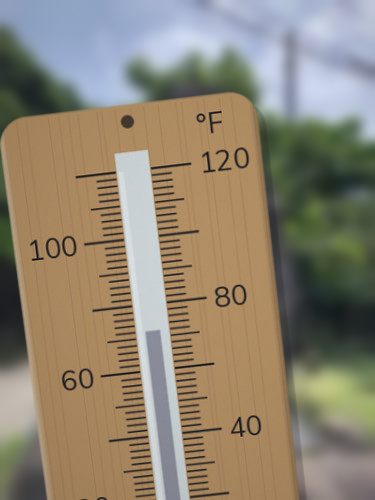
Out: 72 (°F)
